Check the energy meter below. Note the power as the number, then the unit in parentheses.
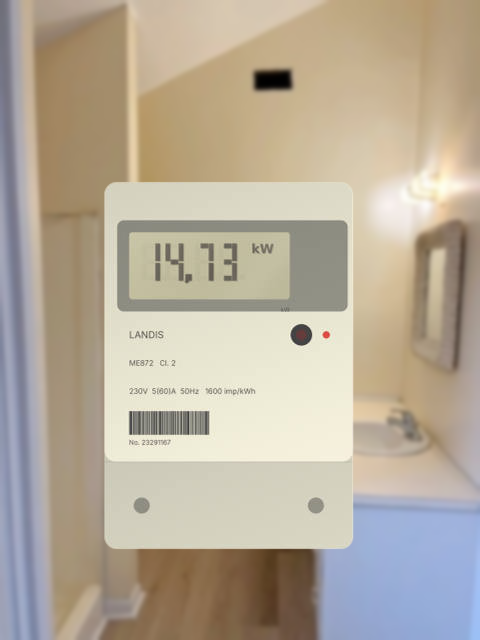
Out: 14.73 (kW)
